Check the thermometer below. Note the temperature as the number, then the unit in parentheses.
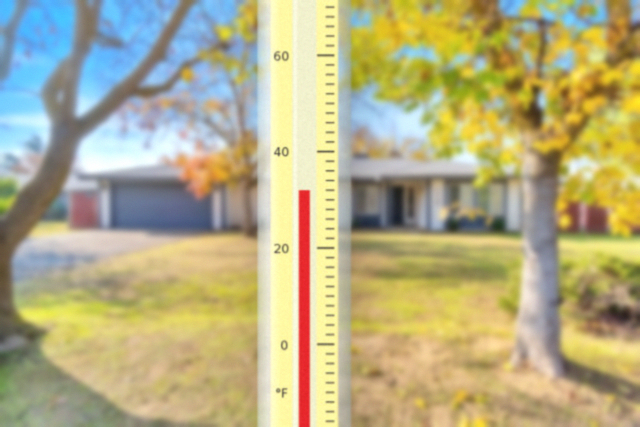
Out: 32 (°F)
